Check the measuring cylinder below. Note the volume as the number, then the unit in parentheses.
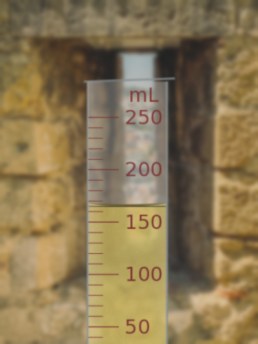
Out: 165 (mL)
